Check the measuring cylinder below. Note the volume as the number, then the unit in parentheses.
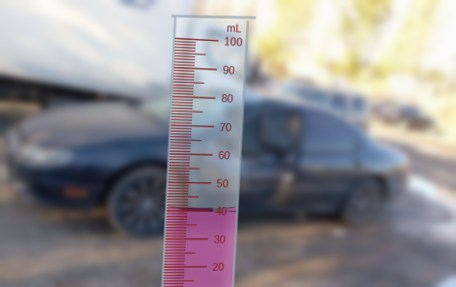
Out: 40 (mL)
